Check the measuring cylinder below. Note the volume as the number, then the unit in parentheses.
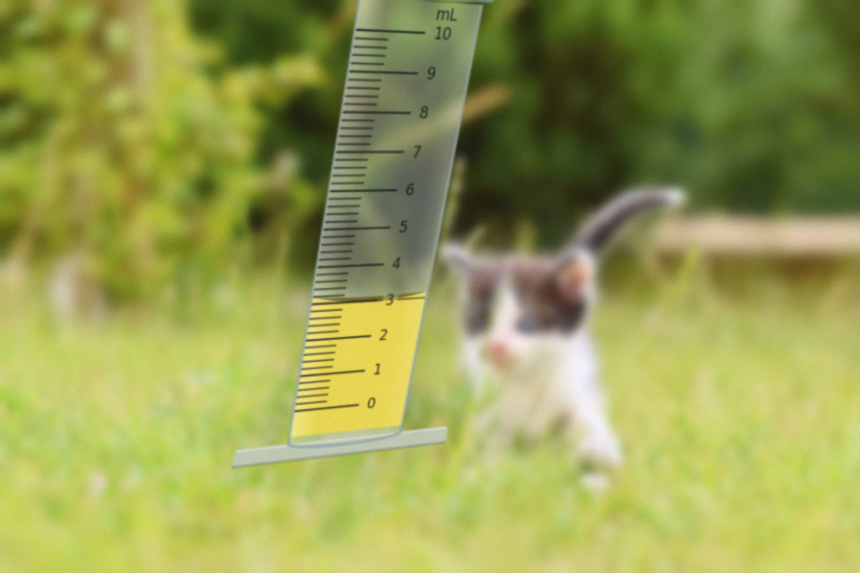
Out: 3 (mL)
